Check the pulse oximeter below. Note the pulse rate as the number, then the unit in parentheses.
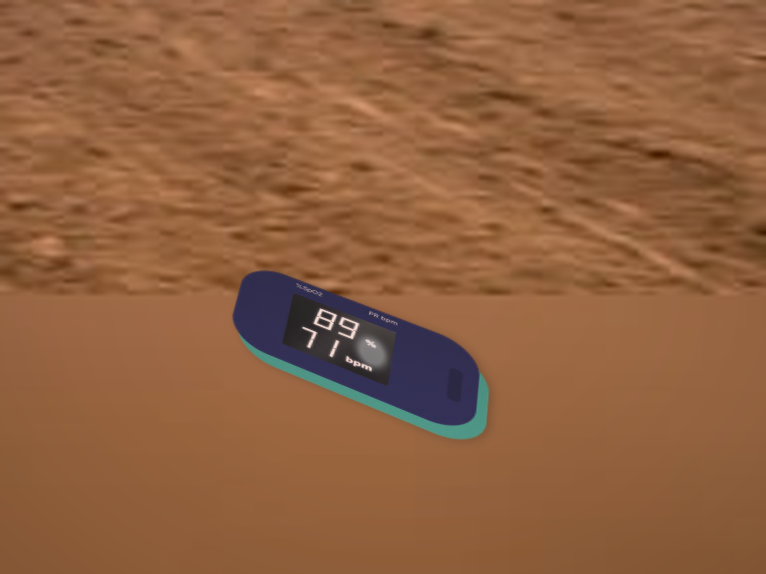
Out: 71 (bpm)
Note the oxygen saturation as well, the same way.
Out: 89 (%)
